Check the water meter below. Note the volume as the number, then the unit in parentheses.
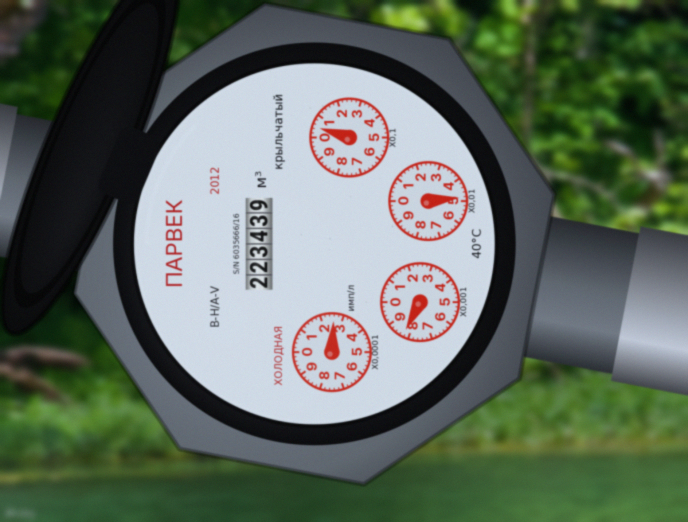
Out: 223439.0482 (m³)
